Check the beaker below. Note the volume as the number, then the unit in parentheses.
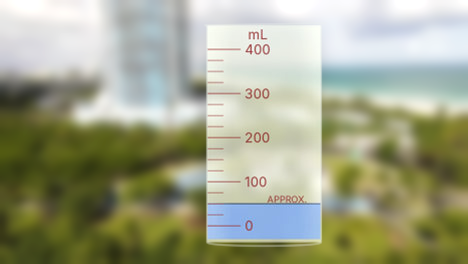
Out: 50 (mL)
